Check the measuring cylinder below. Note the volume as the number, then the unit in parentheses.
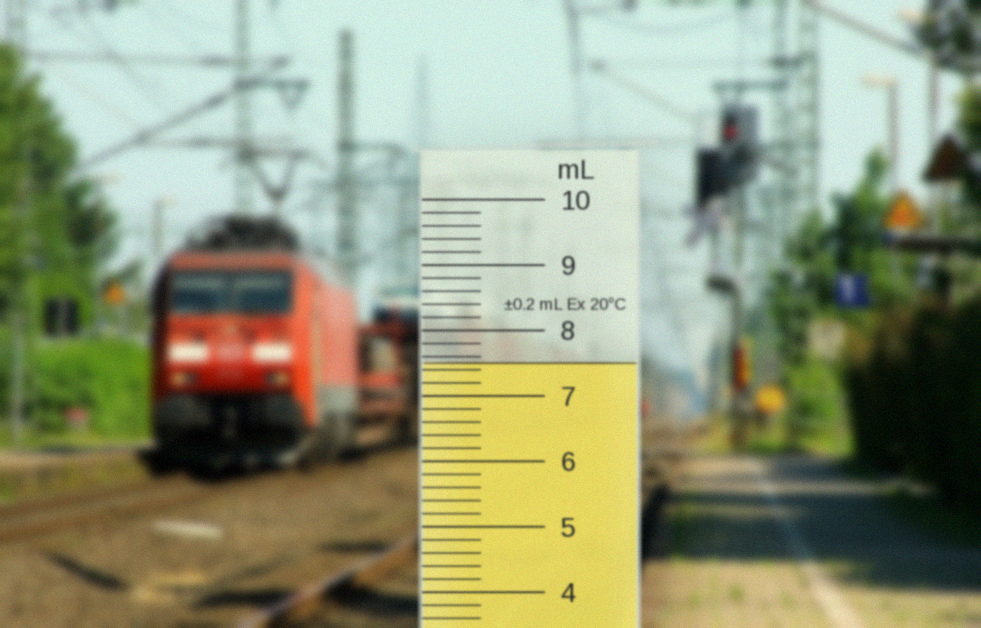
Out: 7.5 (mL)
